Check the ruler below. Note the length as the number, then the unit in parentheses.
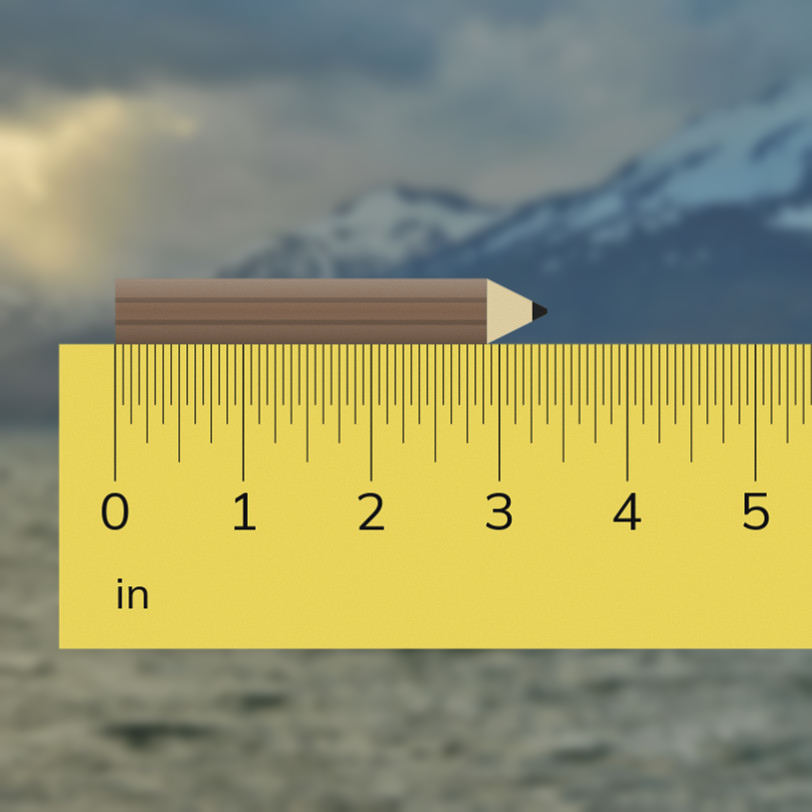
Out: 3.375 (in)
